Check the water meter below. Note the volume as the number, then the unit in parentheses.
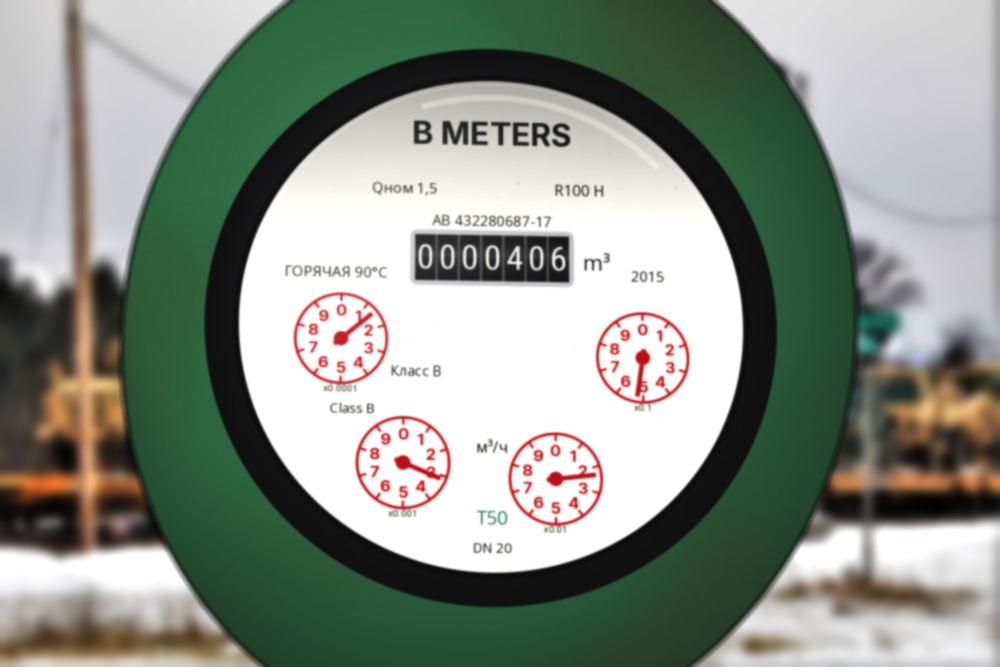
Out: 406.5231 (m³)
